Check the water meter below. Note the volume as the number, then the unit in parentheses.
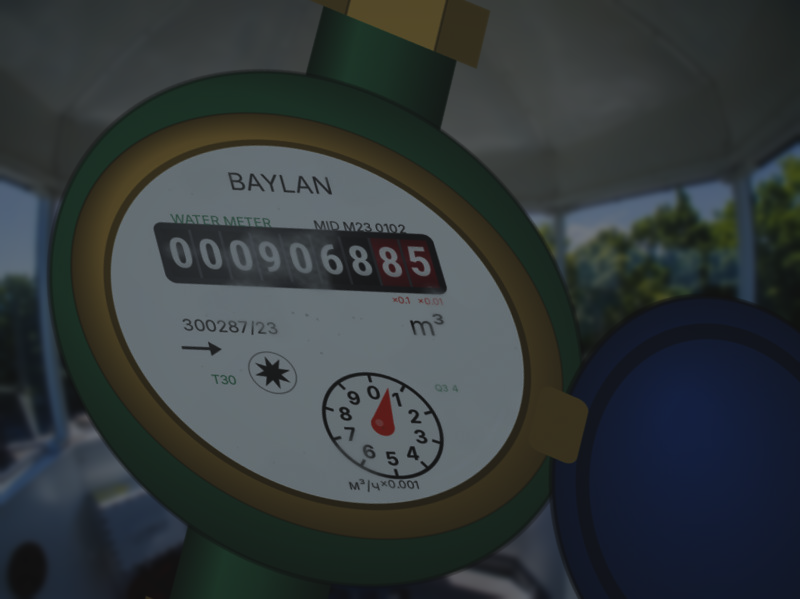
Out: 9068.850 (m³)
